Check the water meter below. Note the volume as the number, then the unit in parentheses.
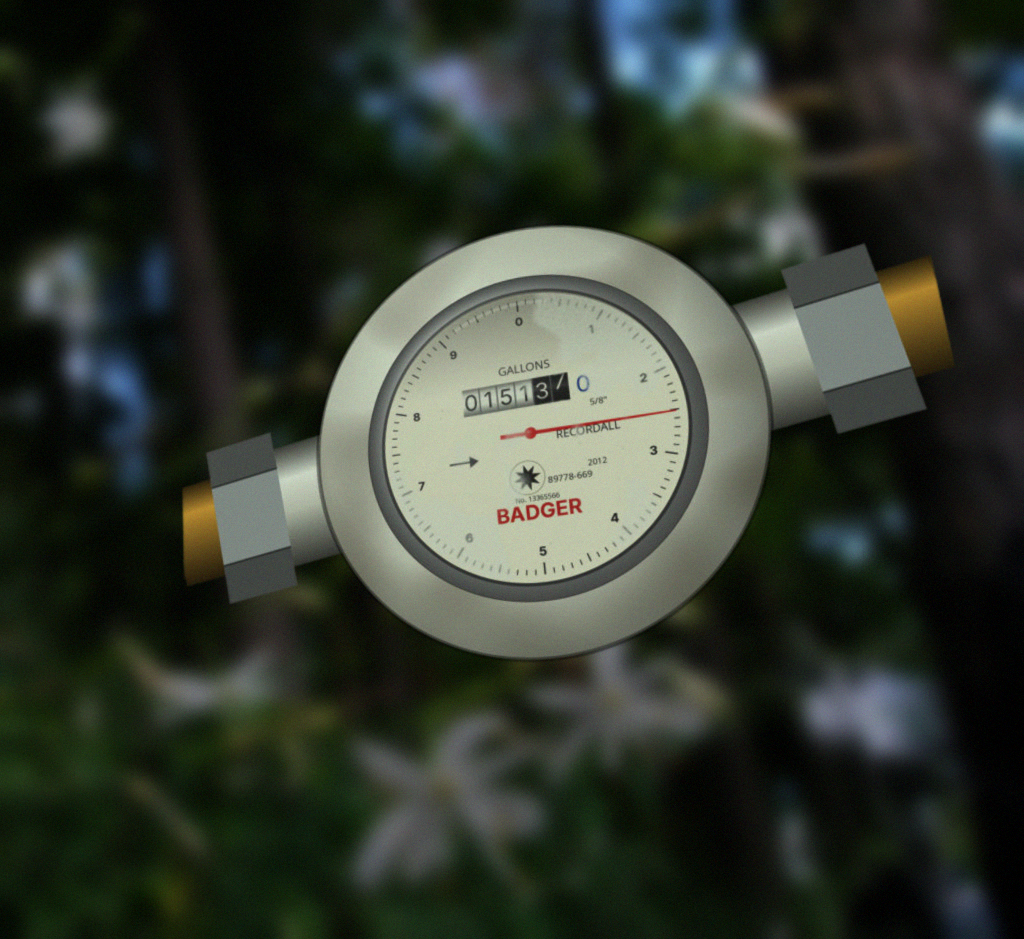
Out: 151372.5 (gal)
